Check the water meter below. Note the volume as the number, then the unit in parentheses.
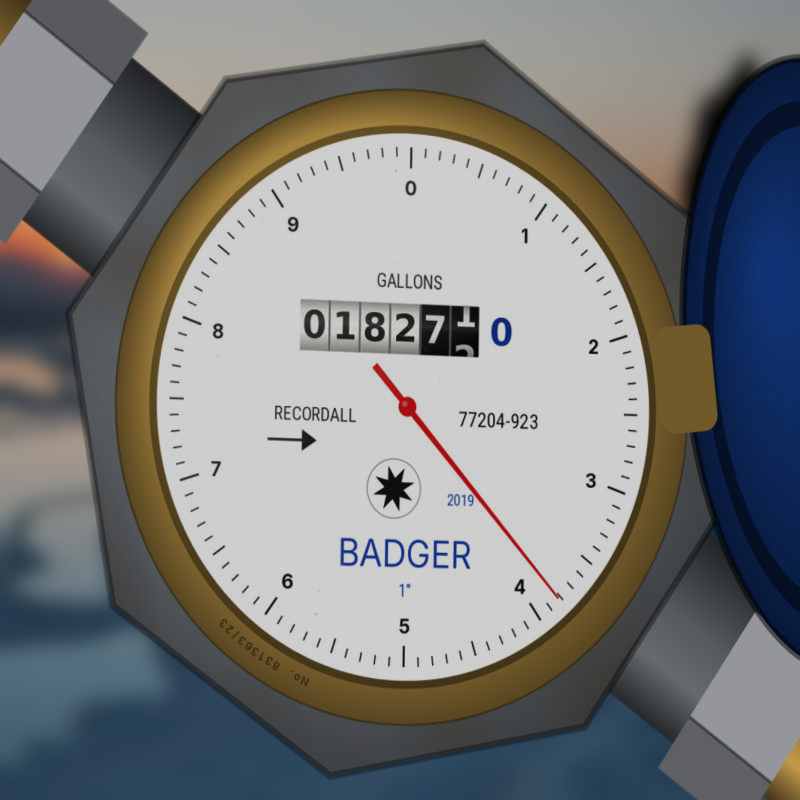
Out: 182713.8 (gal)
